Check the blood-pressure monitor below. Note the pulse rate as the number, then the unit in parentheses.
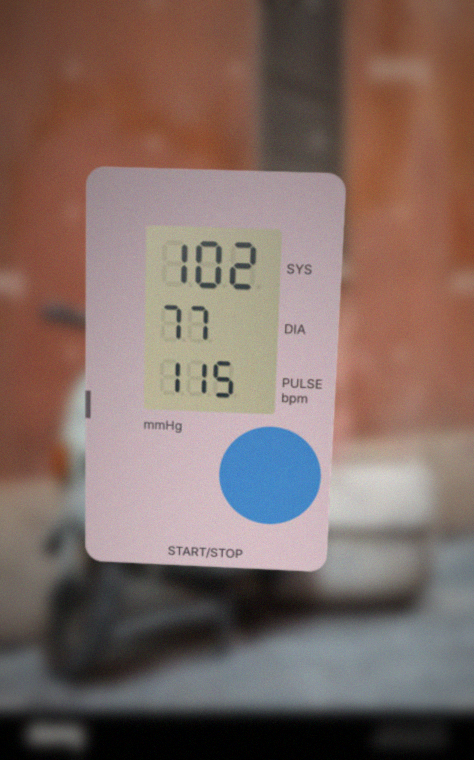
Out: 115 (bpm)
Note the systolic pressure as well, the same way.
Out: 102 (mmHg)
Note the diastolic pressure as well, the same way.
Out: 77 (mmHg)
